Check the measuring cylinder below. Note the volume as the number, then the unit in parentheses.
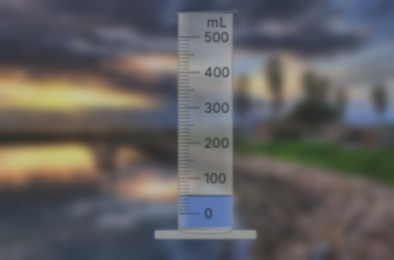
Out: 50 (mL)
